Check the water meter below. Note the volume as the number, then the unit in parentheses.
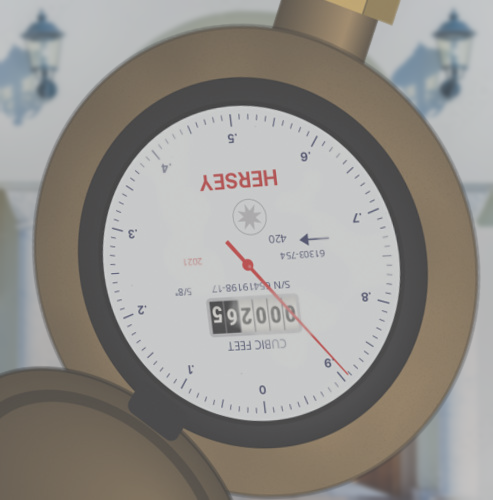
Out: 264.89 (ft³)
